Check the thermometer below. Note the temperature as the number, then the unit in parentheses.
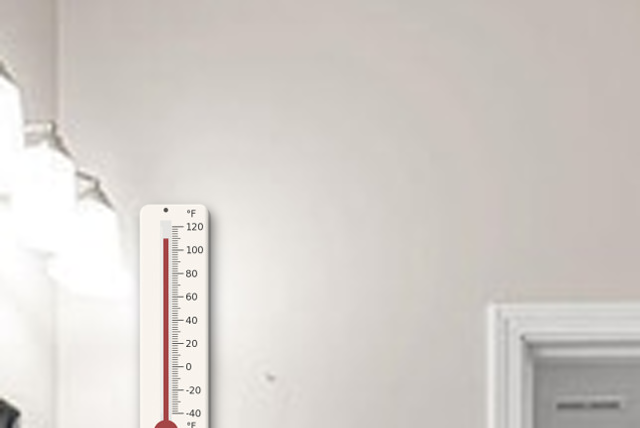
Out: 110 (°F)
